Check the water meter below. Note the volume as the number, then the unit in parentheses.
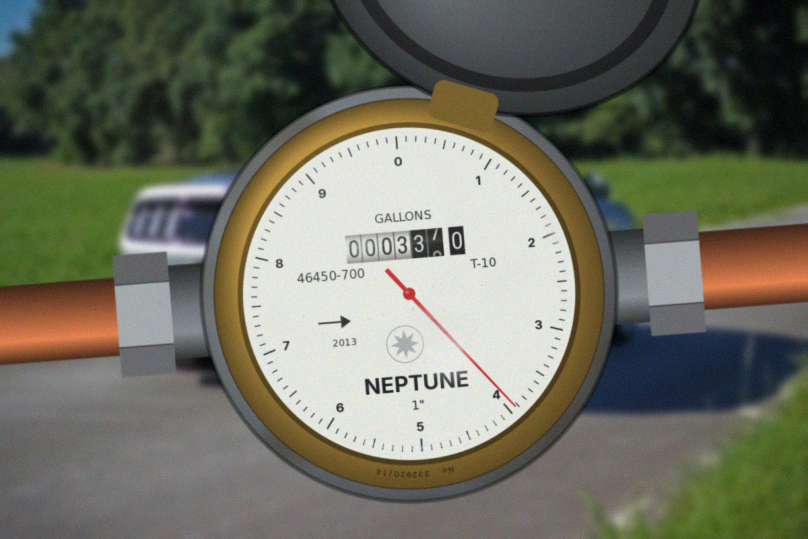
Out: 3373.9 (gal)
